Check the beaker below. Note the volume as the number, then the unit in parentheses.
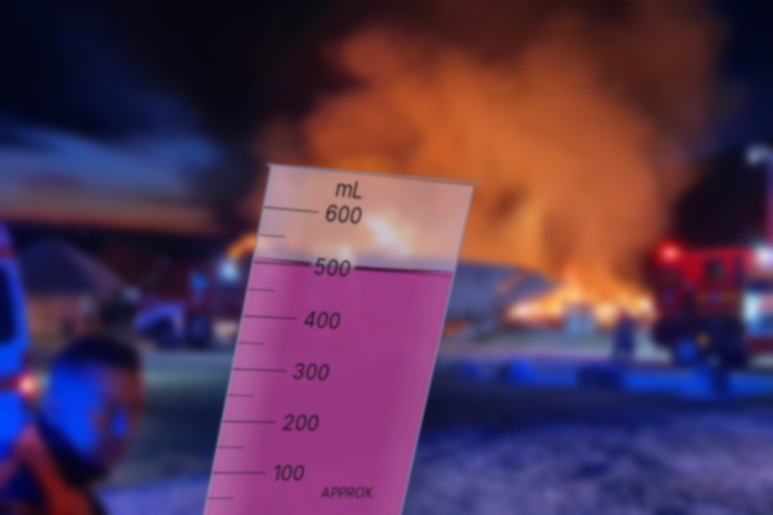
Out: 500 (mL)
